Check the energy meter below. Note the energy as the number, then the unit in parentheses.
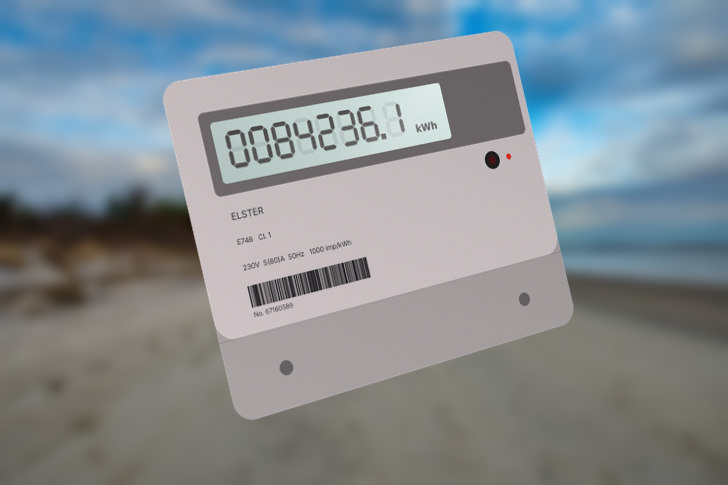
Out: 84236.1 (kWh)
